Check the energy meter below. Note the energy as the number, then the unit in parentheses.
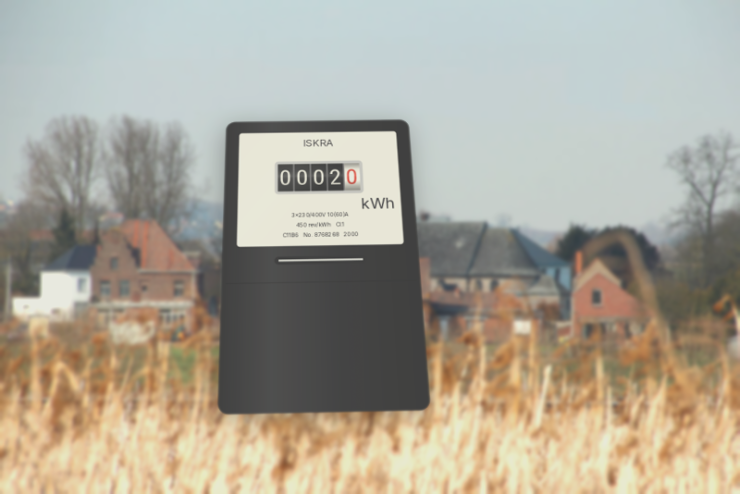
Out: 2.0 (kWh)
